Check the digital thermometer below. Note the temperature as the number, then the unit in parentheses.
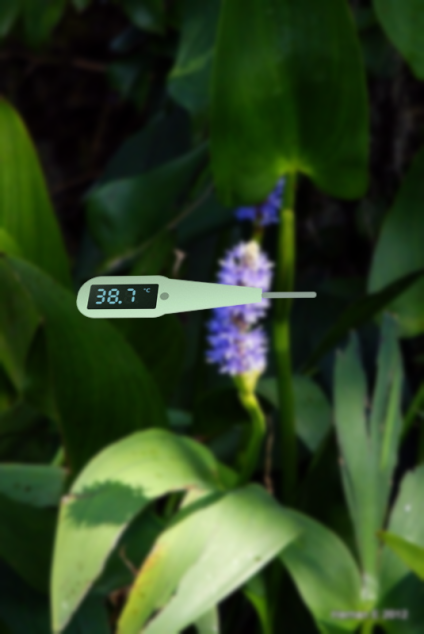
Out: 38.7 (°C)
